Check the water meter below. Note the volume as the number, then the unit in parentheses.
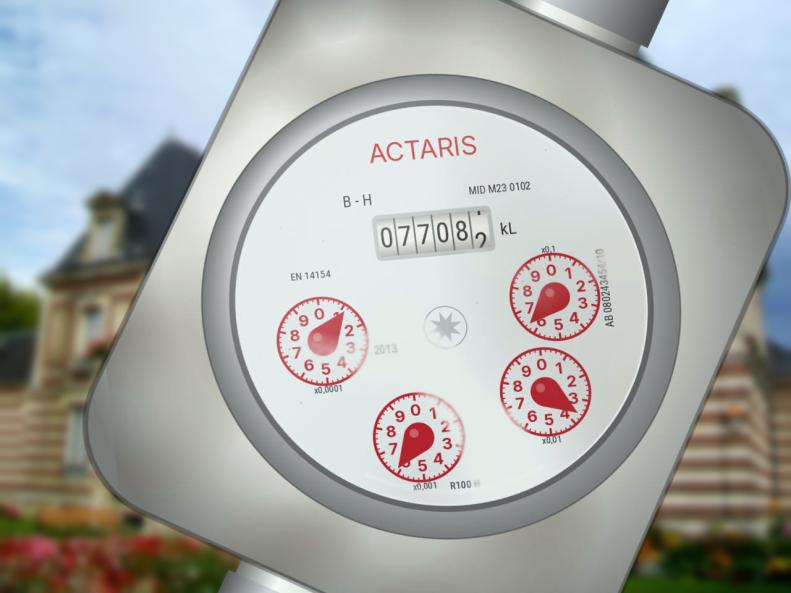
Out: 77081.6361 (kL)
